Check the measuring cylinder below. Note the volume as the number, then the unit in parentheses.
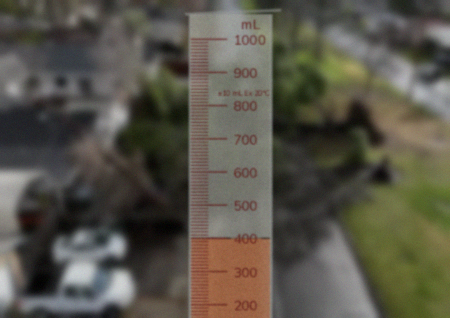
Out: 400 (mL)
